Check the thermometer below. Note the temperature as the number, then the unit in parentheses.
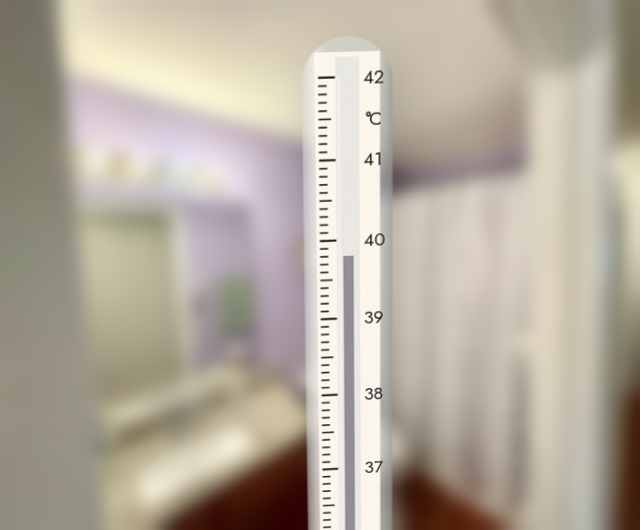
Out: 39.8 (°C)
